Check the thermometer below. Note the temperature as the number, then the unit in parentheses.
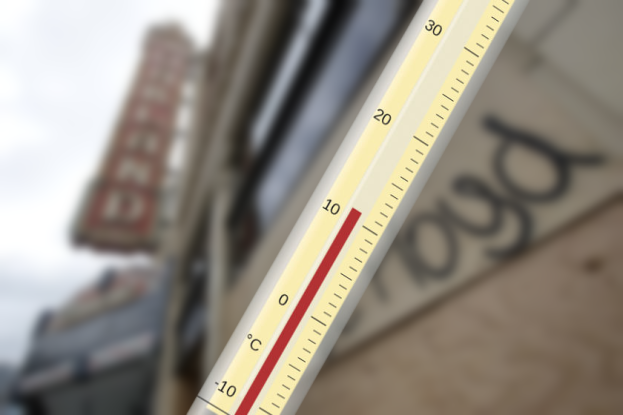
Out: 11 (°C)
